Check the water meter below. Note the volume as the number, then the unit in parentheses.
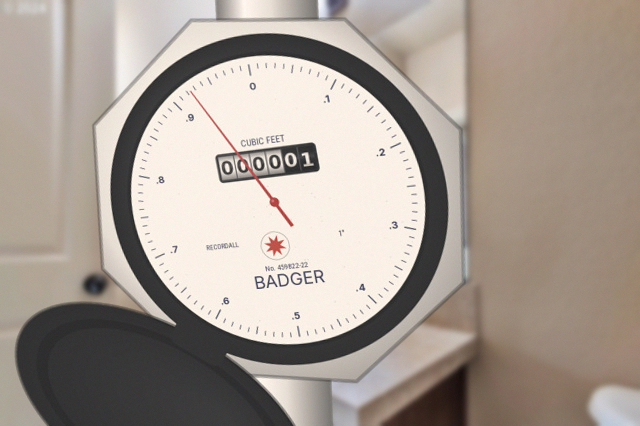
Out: 0.92 (ft³)
